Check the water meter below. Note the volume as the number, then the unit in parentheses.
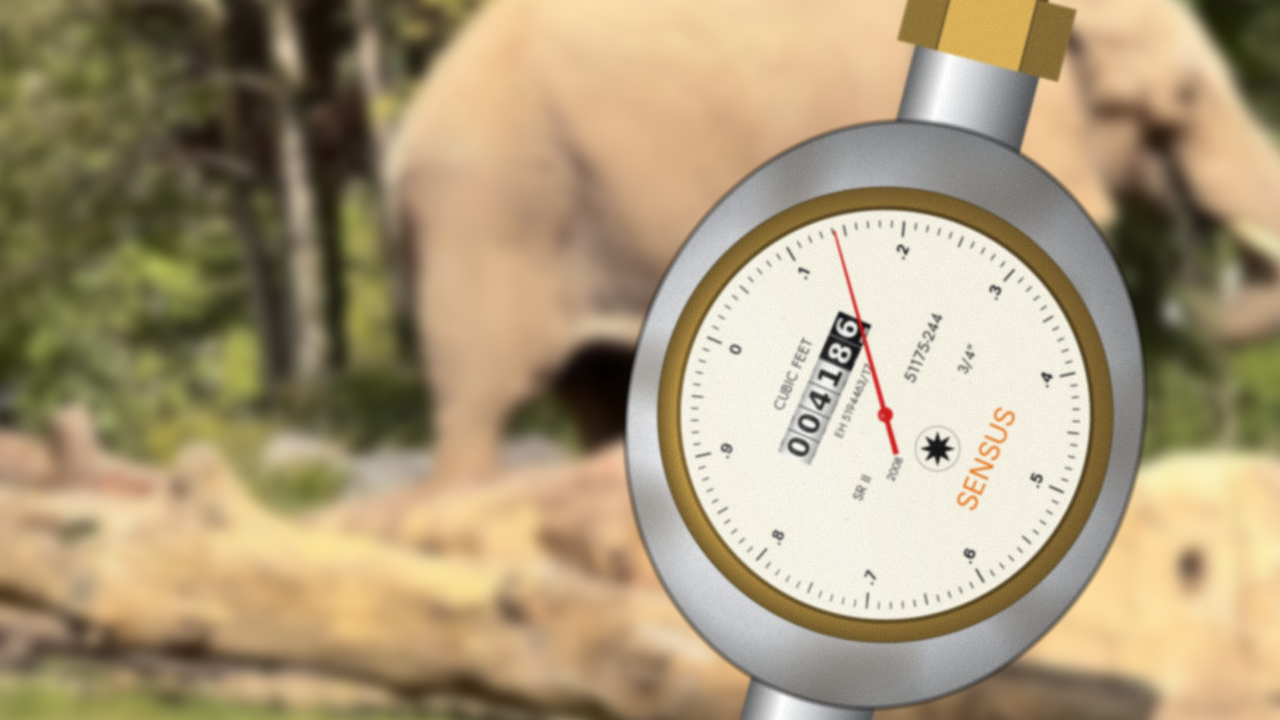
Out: 4186.14 (ft³)
